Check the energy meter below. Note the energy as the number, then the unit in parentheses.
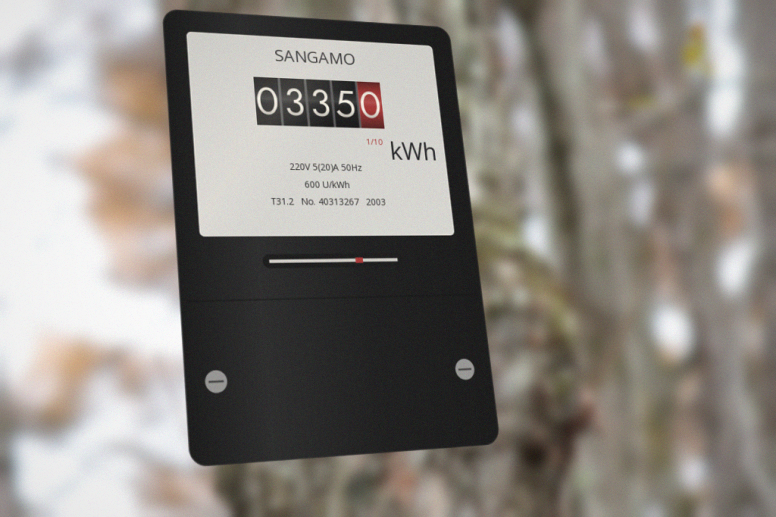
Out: 335.0 (kWh)
